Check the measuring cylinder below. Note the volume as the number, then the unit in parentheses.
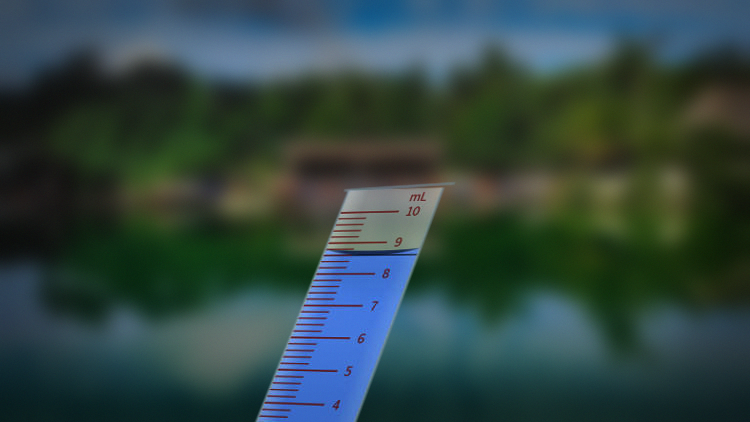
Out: 8.6 (mL)
